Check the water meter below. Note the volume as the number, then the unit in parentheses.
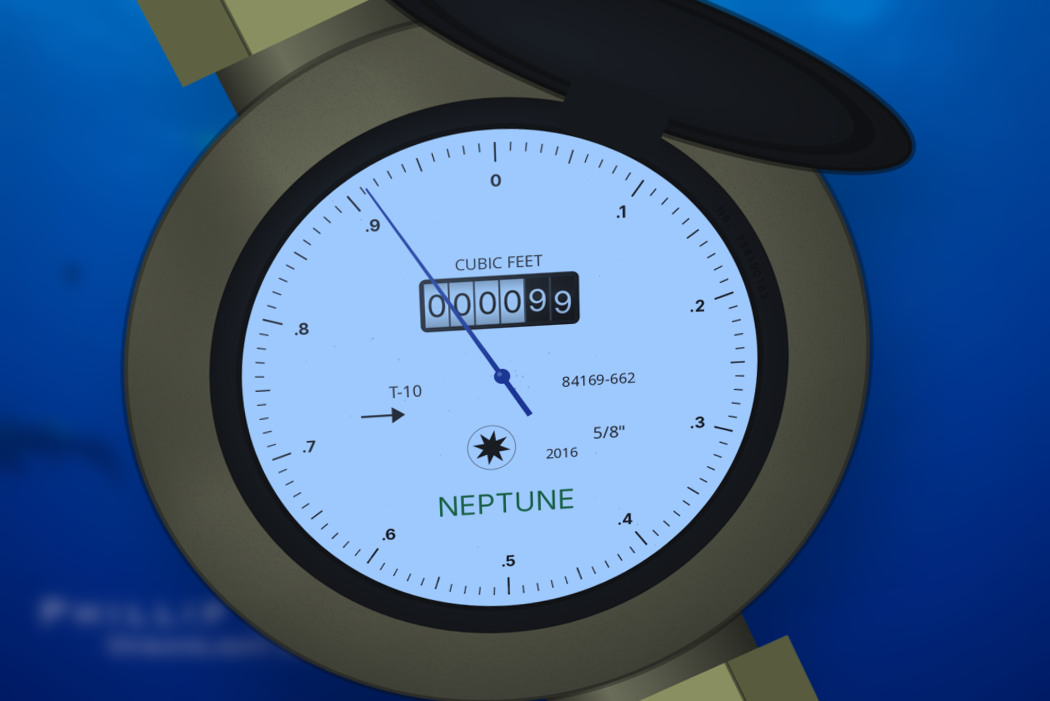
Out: 98.91 (ft³)
